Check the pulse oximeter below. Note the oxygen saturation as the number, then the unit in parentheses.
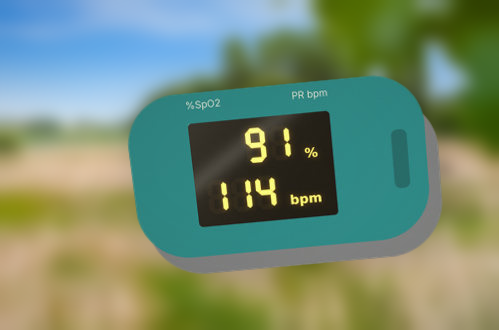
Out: 91 (%)
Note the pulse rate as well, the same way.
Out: 114 (bpm)
